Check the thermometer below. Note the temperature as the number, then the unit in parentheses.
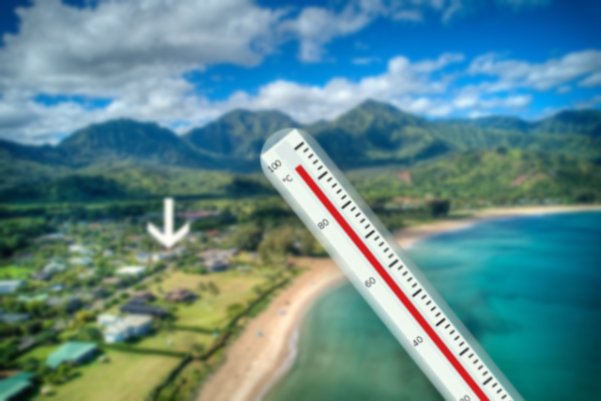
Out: 96 (°C)
